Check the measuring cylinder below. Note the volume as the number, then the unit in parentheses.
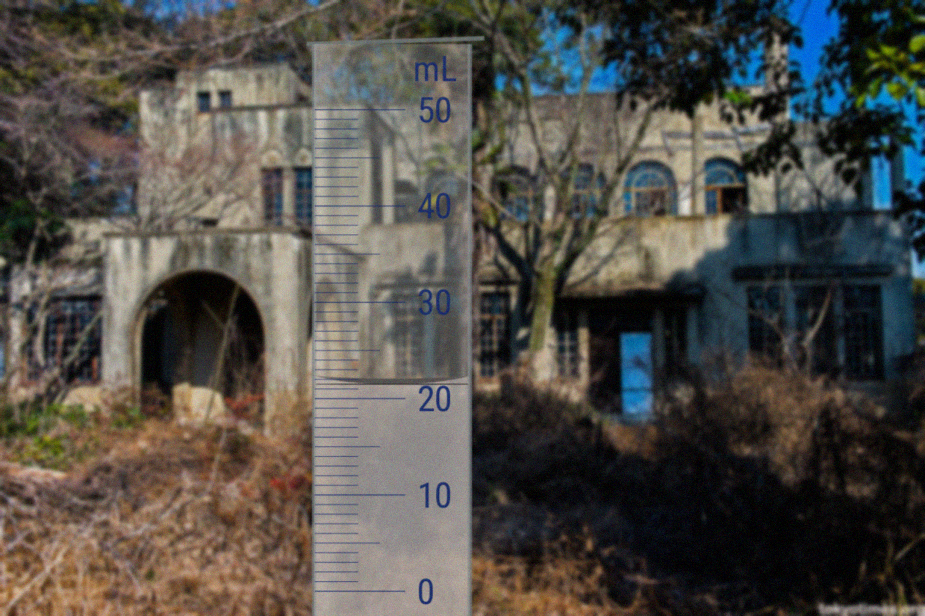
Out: 21.5 (mL)
